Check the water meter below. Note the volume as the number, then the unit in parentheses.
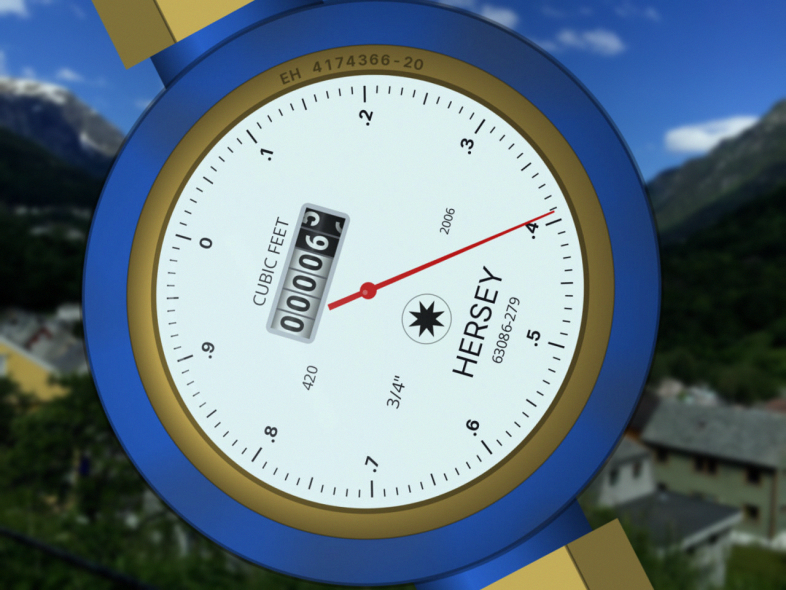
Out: 65.39 (ft³)
